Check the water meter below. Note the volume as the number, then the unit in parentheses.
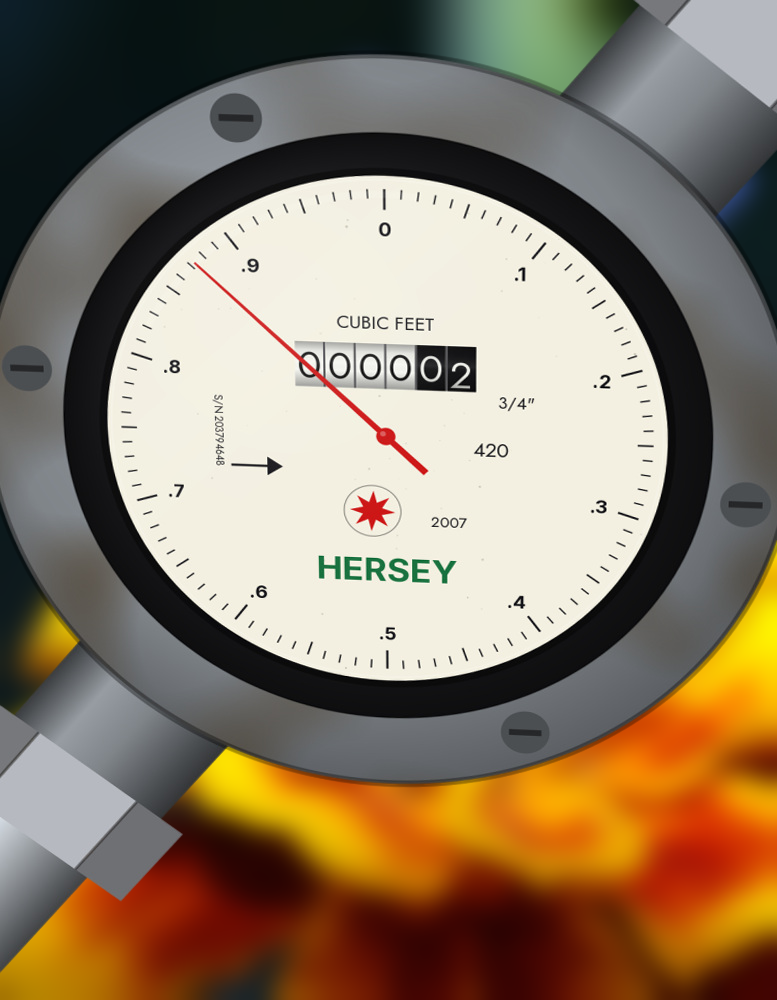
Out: 1.87 (ft³)
